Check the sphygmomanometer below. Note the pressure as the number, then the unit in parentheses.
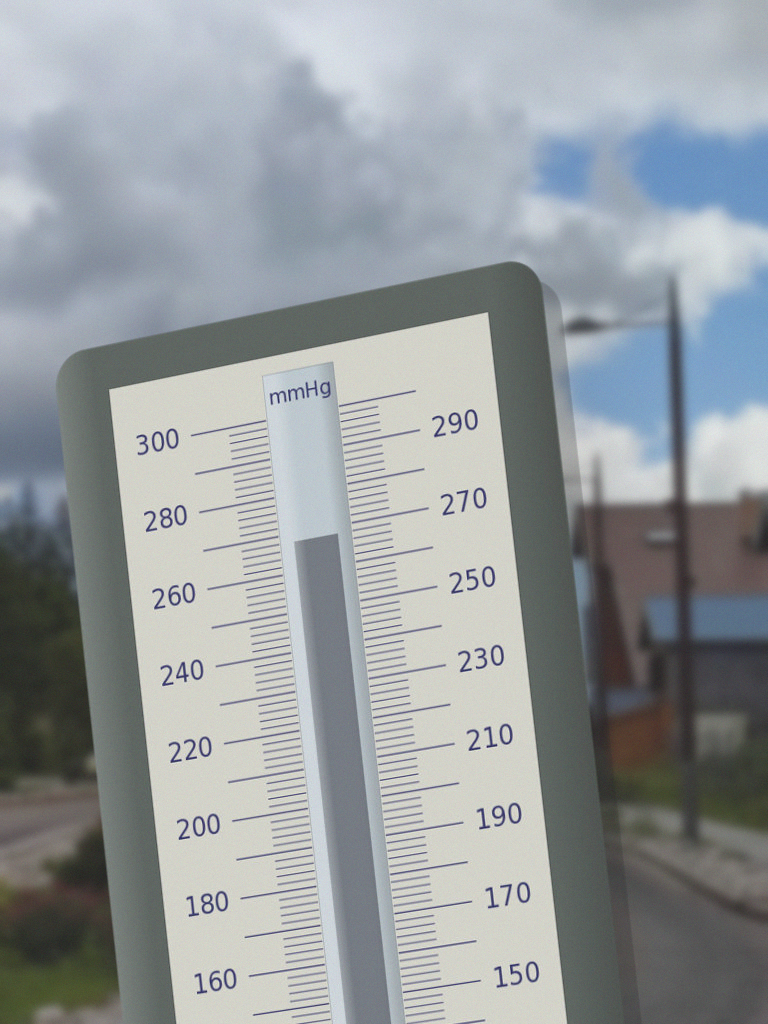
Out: 268 (mmHg)
